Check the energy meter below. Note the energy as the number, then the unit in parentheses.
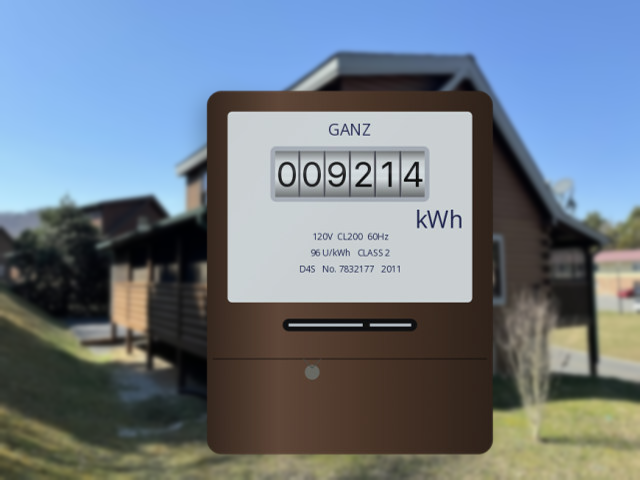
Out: 9214 (kWh)
